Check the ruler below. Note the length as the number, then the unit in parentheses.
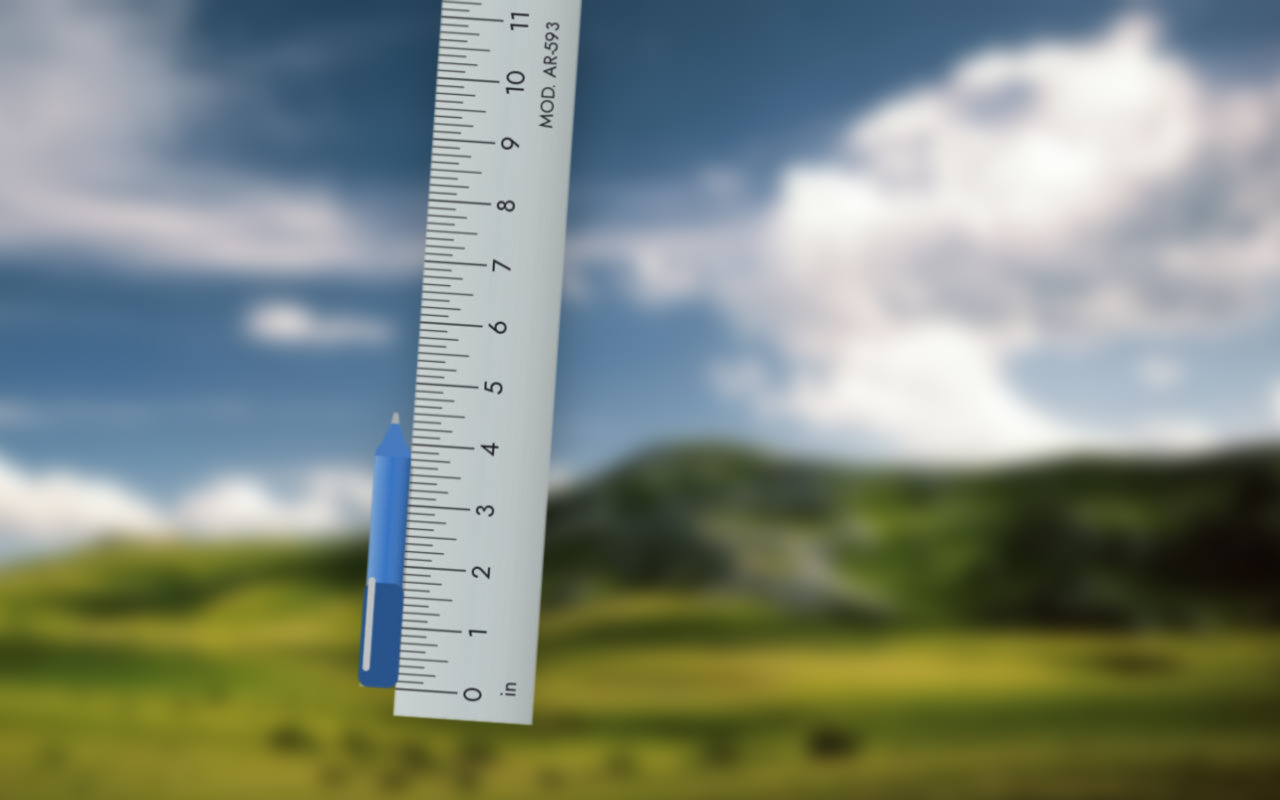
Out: 4.5 (in)
